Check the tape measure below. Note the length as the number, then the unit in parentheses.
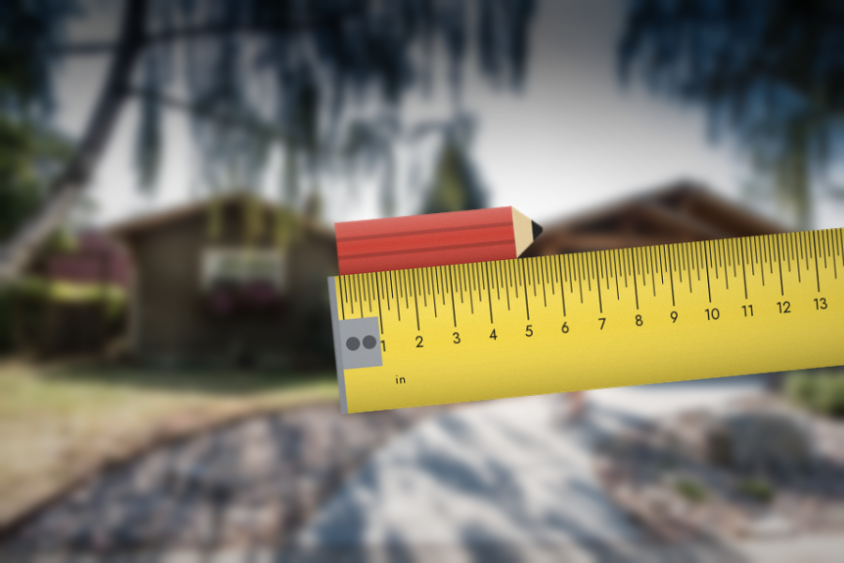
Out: 5.625 (in)
